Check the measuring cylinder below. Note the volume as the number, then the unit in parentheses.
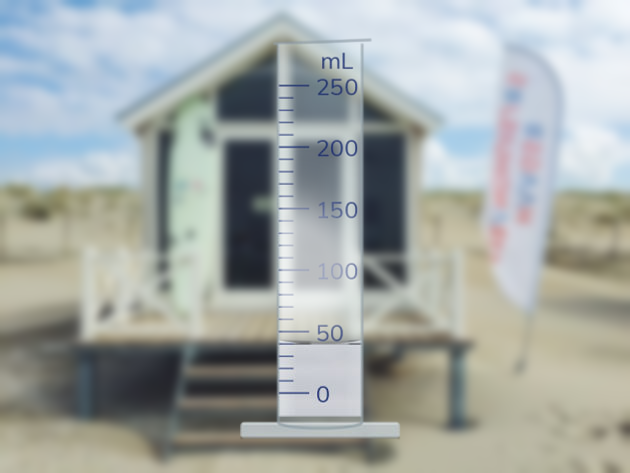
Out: 40 (mL)
